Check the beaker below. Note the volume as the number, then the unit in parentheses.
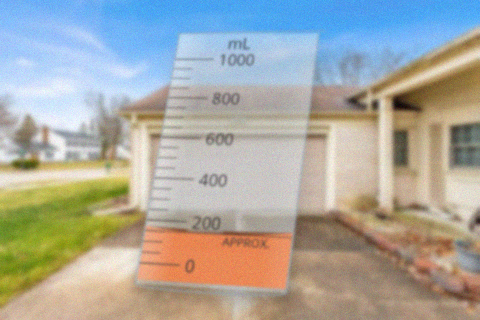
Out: 150 (mL)
